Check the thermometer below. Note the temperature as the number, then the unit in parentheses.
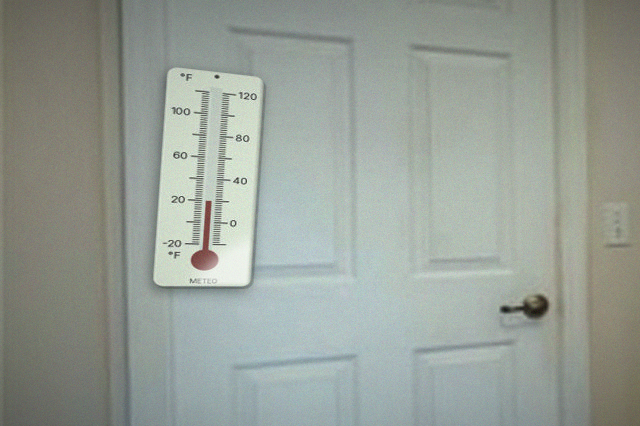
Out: 20 (°F)
